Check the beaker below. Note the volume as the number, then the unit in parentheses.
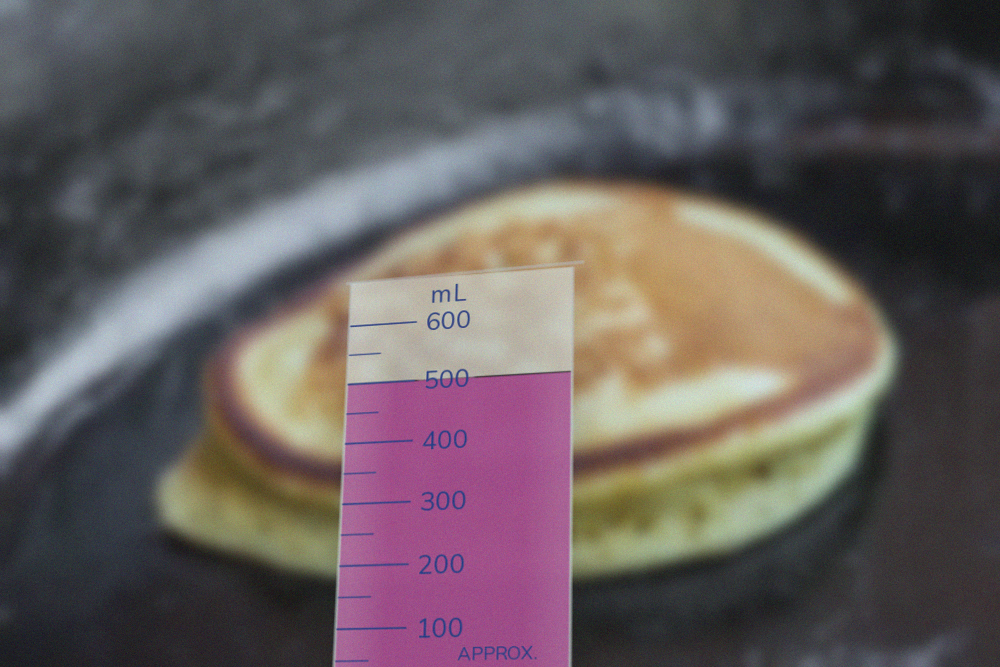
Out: 500 (mL)
